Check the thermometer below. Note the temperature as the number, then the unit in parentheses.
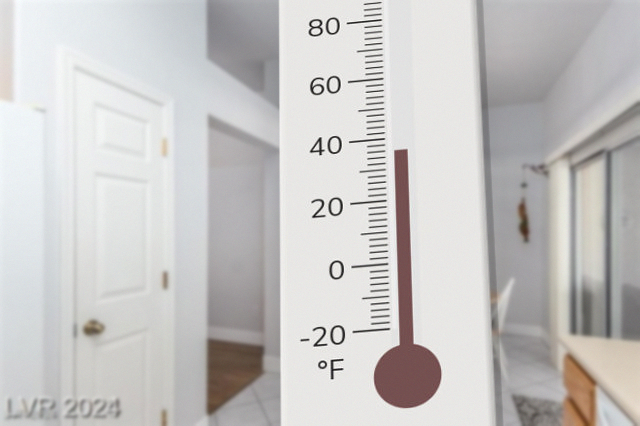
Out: 36 (°F)
